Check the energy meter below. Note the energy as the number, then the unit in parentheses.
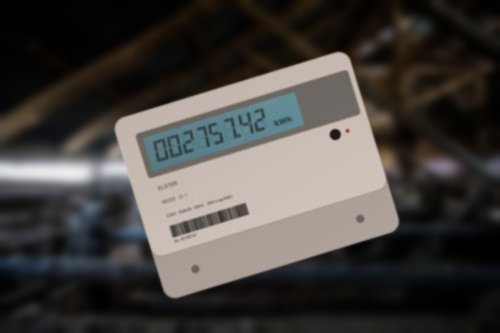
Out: 2757.42 (kWh)
